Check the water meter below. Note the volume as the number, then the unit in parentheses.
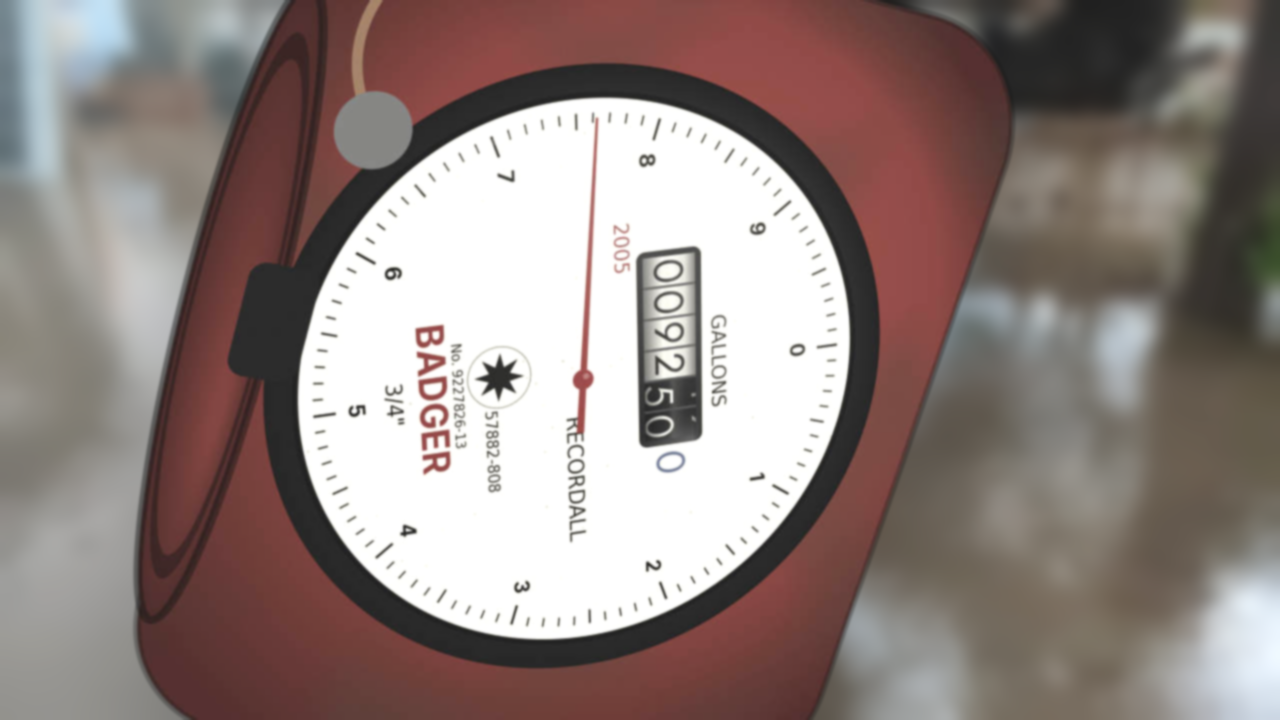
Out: 92497.6 (gal)
